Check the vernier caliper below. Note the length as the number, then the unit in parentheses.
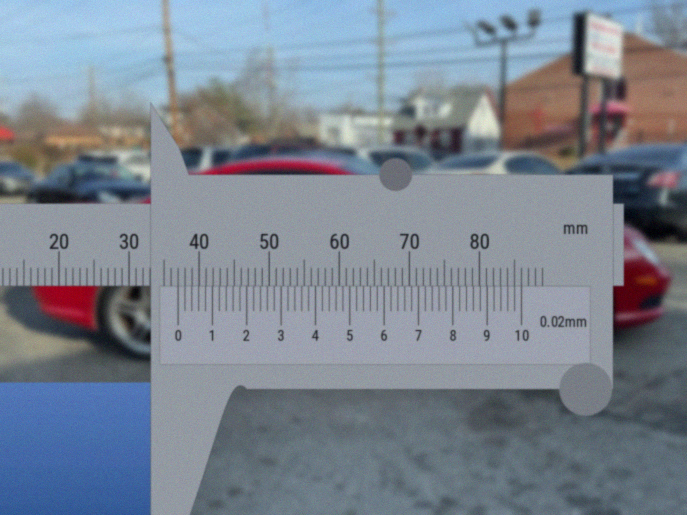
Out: 37.0 (mm)
